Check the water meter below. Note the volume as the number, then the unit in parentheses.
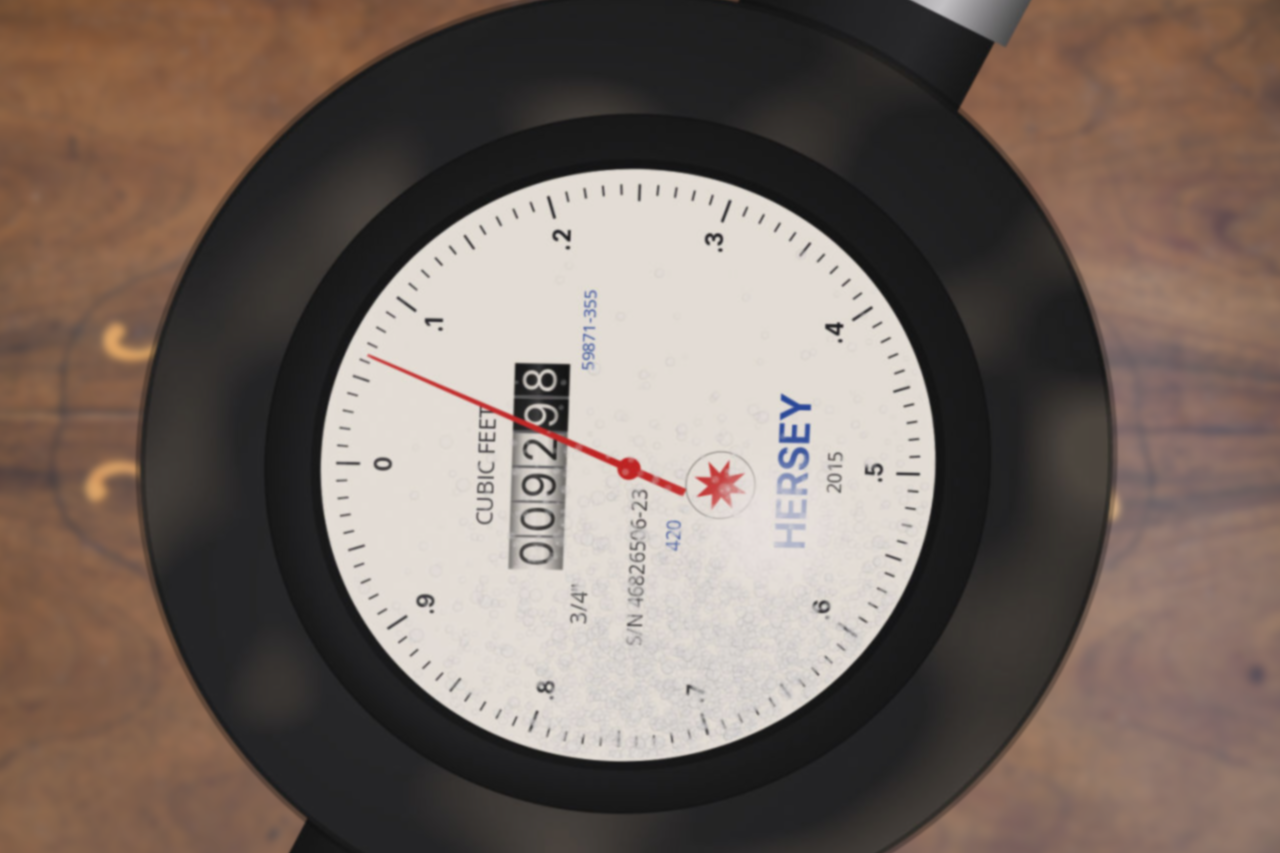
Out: 9298.06 (ft³)
